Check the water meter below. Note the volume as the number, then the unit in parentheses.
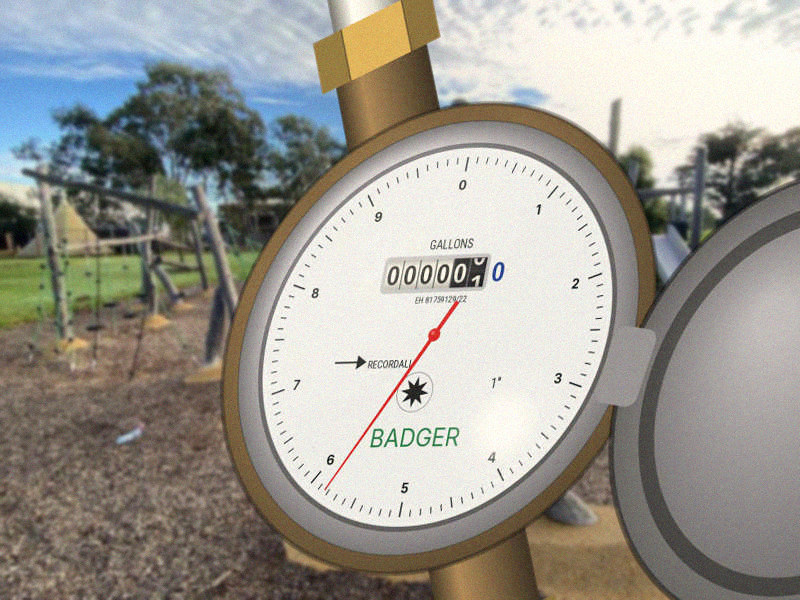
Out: 5.8 (gal)
